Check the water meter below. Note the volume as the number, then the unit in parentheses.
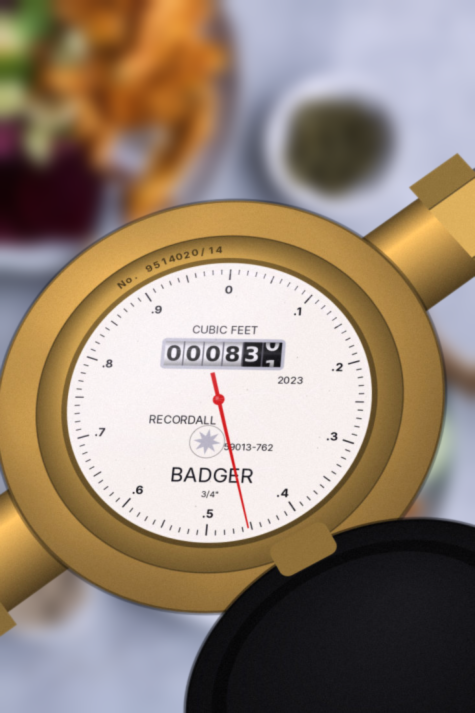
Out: 830.45 (ft³)
